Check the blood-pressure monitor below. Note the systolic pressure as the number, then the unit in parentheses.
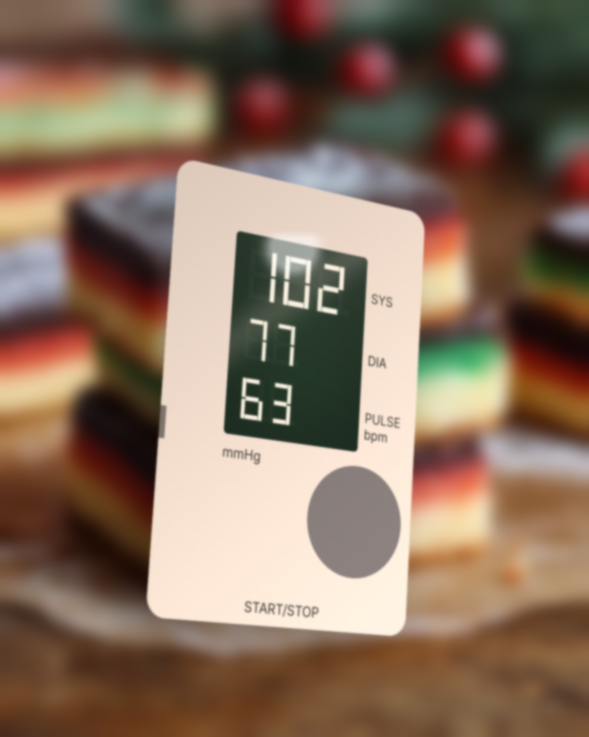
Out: 102 (mmHg)
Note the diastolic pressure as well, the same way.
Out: 77 (mmHg)
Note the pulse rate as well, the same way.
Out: 63 (bpm)
